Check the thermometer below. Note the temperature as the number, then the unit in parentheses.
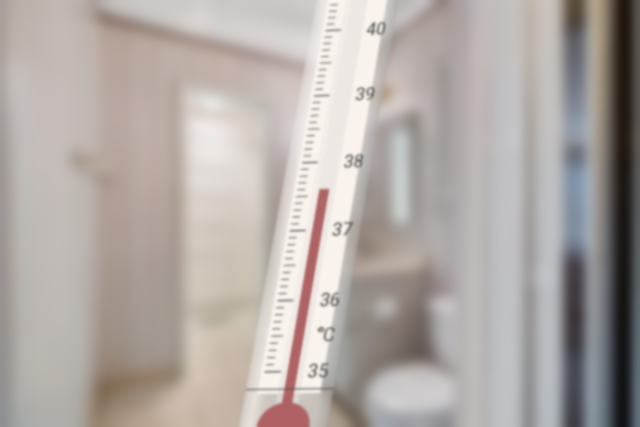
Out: 37.6 (°C)
